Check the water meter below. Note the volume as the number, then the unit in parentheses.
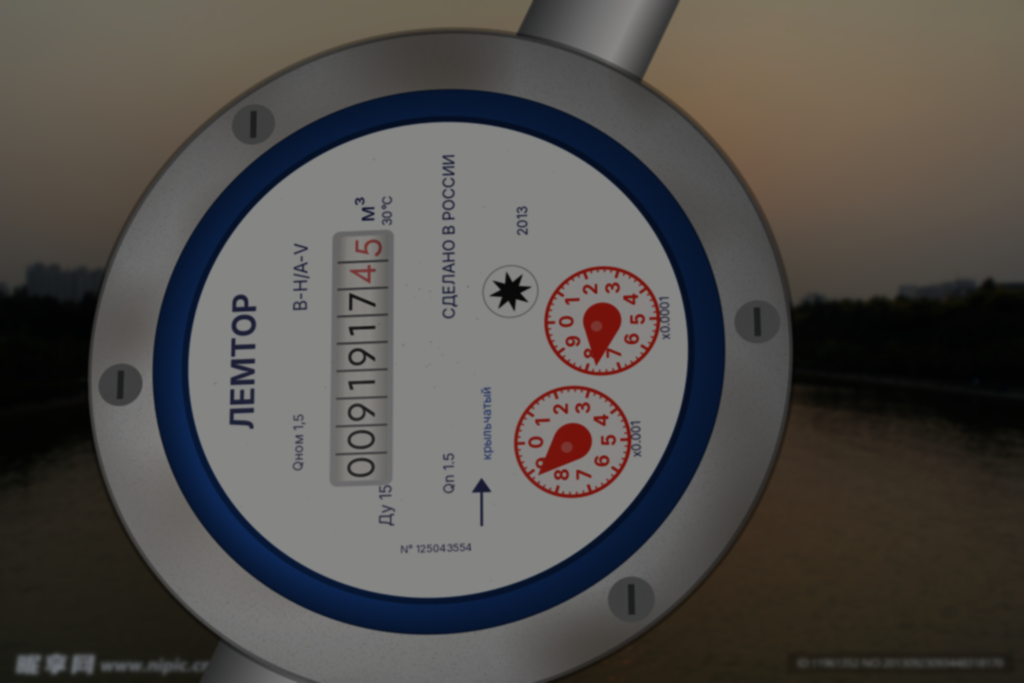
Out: 91917.4487 (m³)
